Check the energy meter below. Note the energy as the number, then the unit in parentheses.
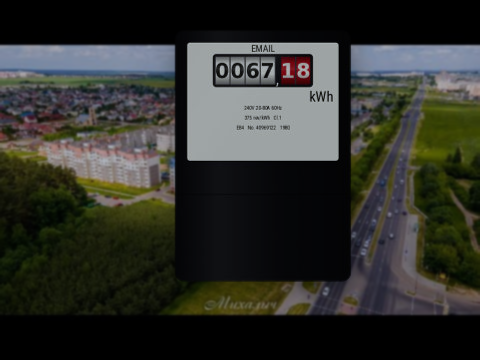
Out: 67.18 (kWh)
